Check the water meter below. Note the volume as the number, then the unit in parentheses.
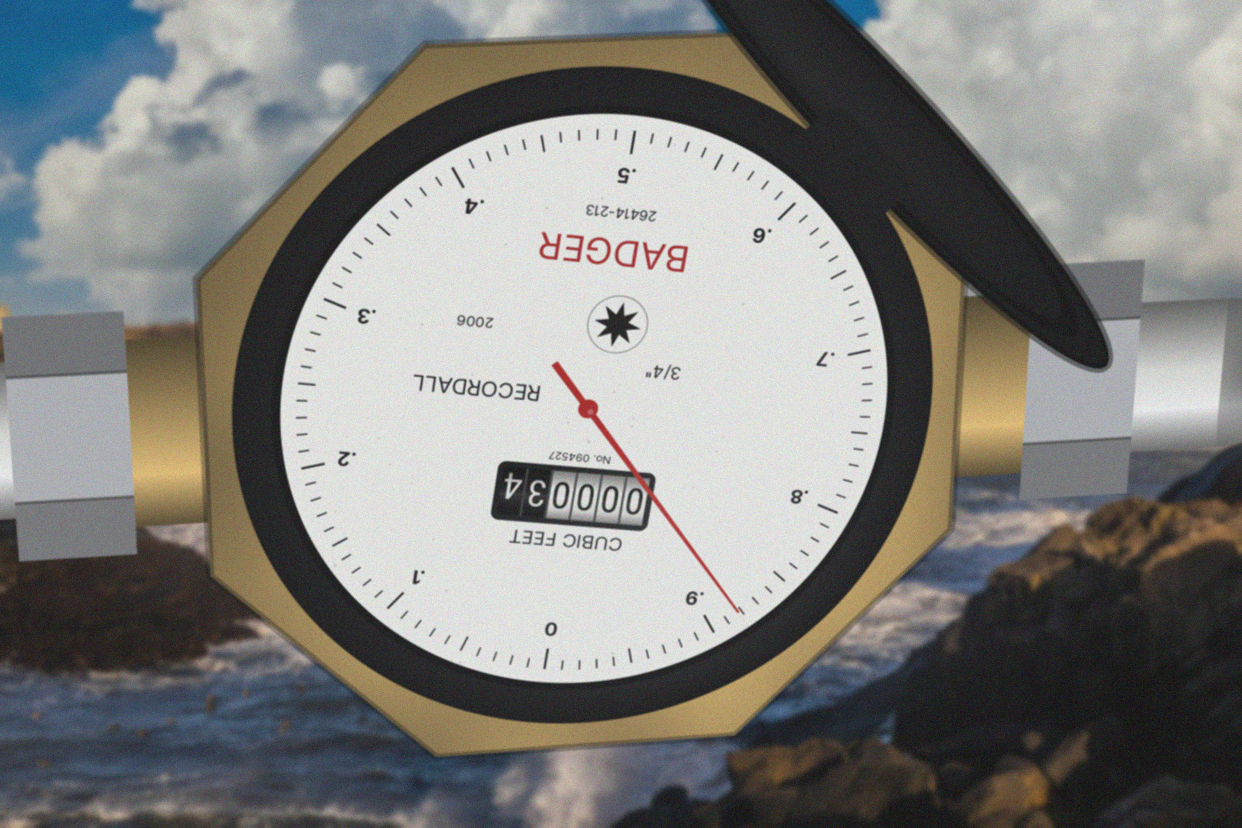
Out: 33.88 (ft³)
